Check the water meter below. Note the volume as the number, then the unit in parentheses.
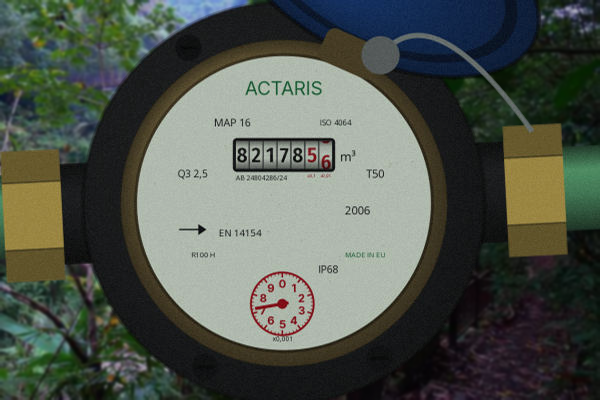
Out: 82178.557 (m³)
